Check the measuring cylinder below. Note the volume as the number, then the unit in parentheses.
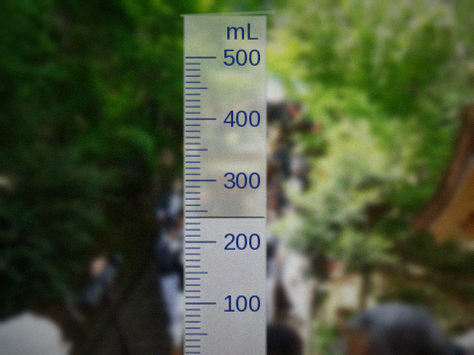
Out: 240 (mL)
